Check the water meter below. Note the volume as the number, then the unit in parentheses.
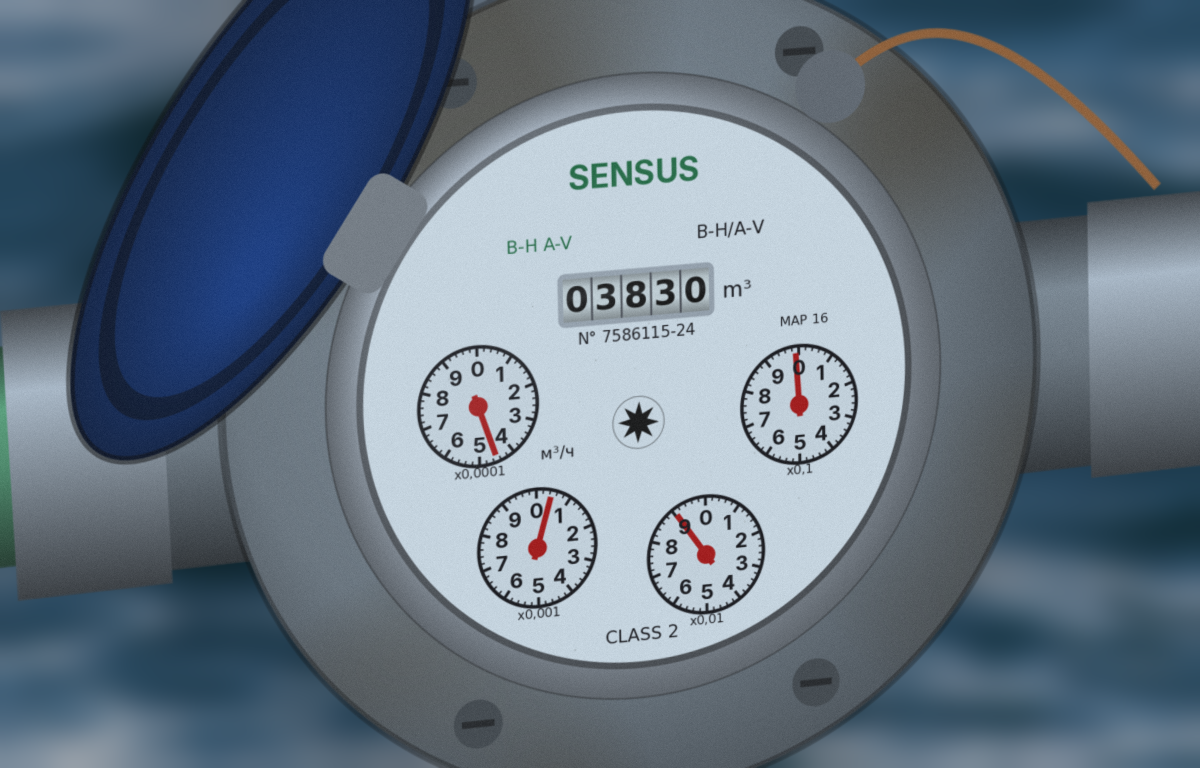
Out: 3829.9904 (m³)
